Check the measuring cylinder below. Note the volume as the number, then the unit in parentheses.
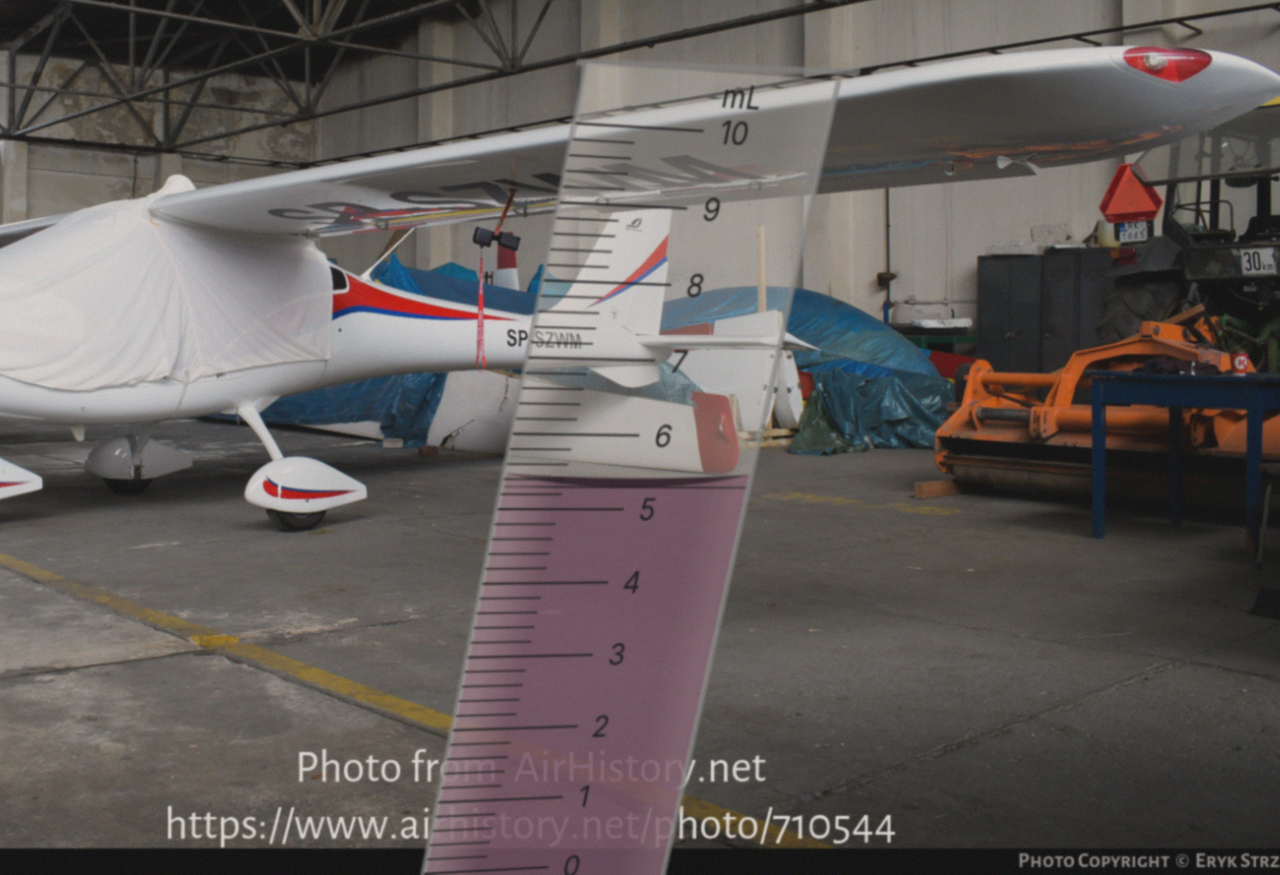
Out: 5.3 (mL)
